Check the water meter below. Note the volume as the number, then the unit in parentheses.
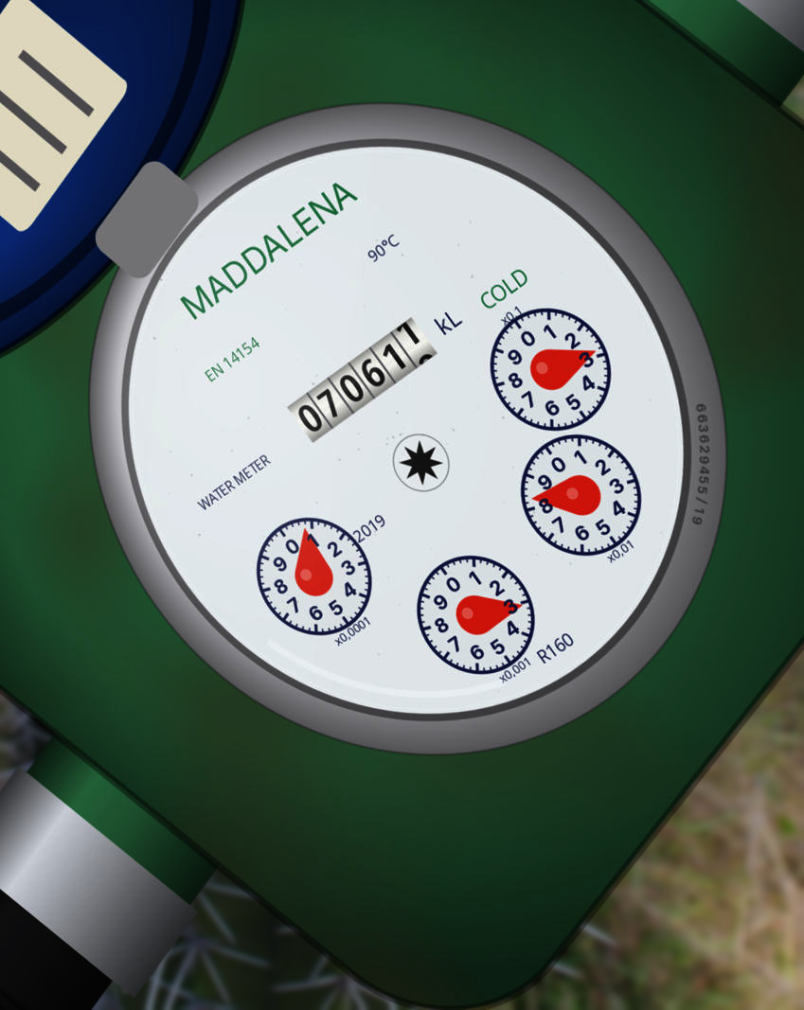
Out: 70611.2830 (kL)
